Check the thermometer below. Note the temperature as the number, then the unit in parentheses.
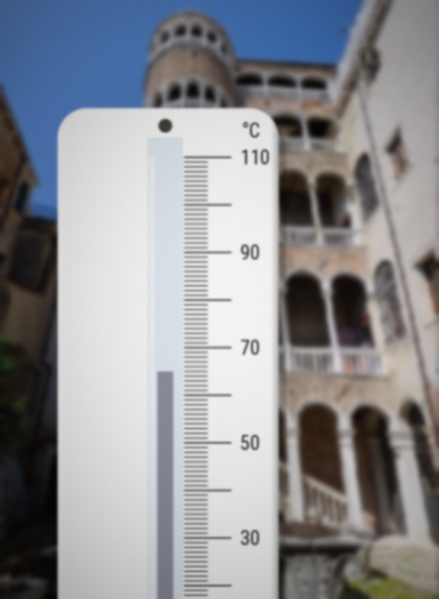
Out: 65 (°C)
